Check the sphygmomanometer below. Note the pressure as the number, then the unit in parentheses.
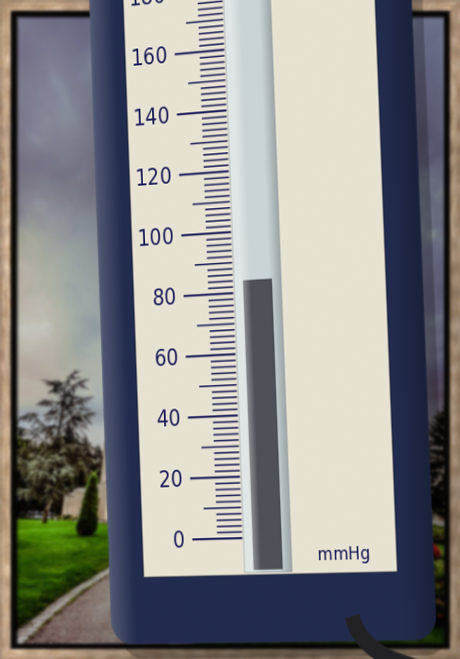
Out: 84 (mmHg)
